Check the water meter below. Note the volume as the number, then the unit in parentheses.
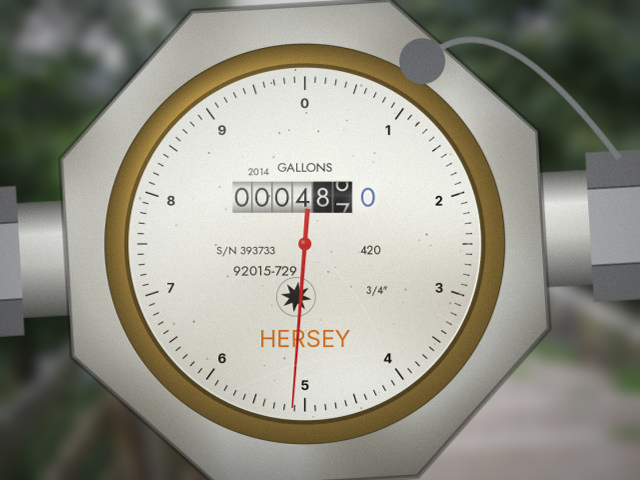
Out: 4865.1 (gal)
